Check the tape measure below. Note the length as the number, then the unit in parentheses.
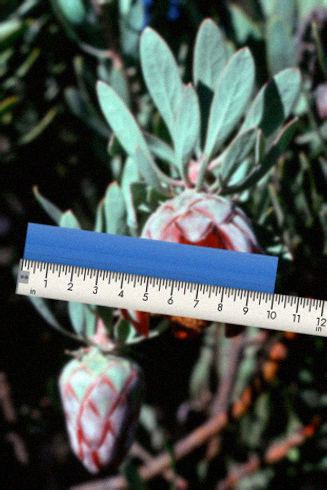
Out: 10 (in)
